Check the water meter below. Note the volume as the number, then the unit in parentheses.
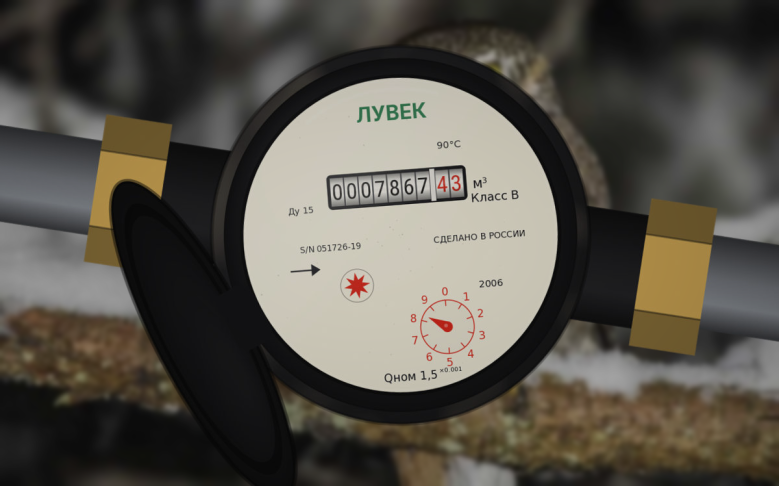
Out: 7867.438 (m³)
